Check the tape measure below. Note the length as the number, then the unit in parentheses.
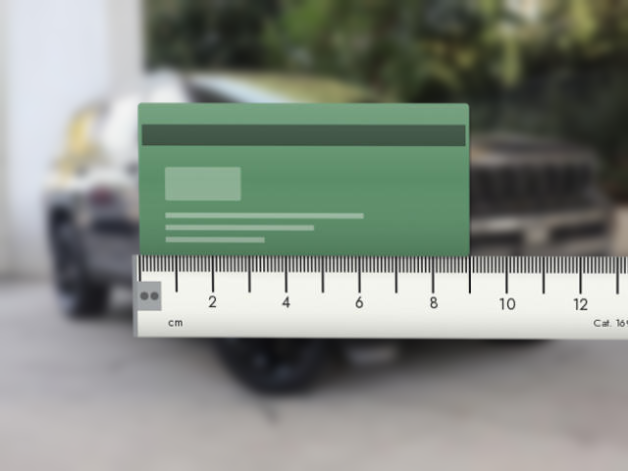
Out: 9 (cm)
